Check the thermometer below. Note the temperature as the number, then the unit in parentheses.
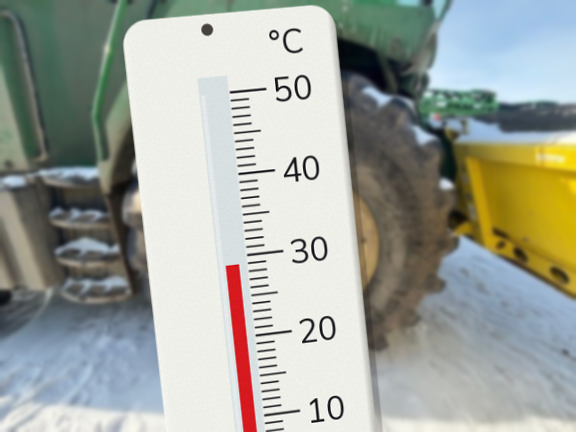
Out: 29 (°C)
